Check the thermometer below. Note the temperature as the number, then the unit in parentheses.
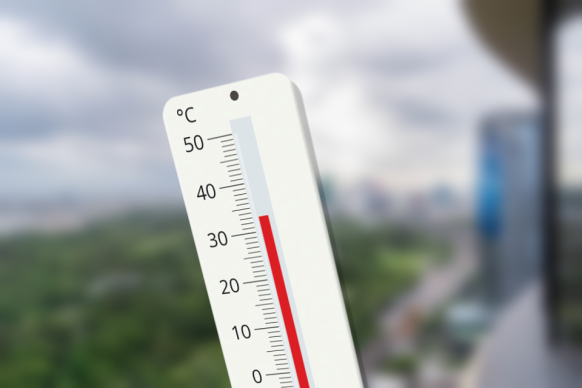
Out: 33 (°C)
